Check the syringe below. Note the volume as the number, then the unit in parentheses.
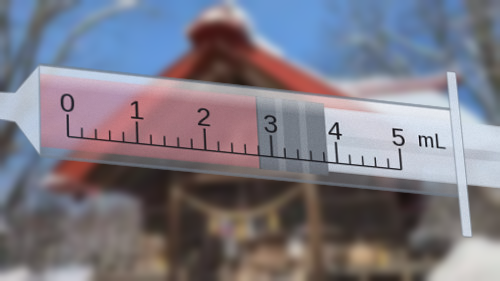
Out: 2.8 (mL)
